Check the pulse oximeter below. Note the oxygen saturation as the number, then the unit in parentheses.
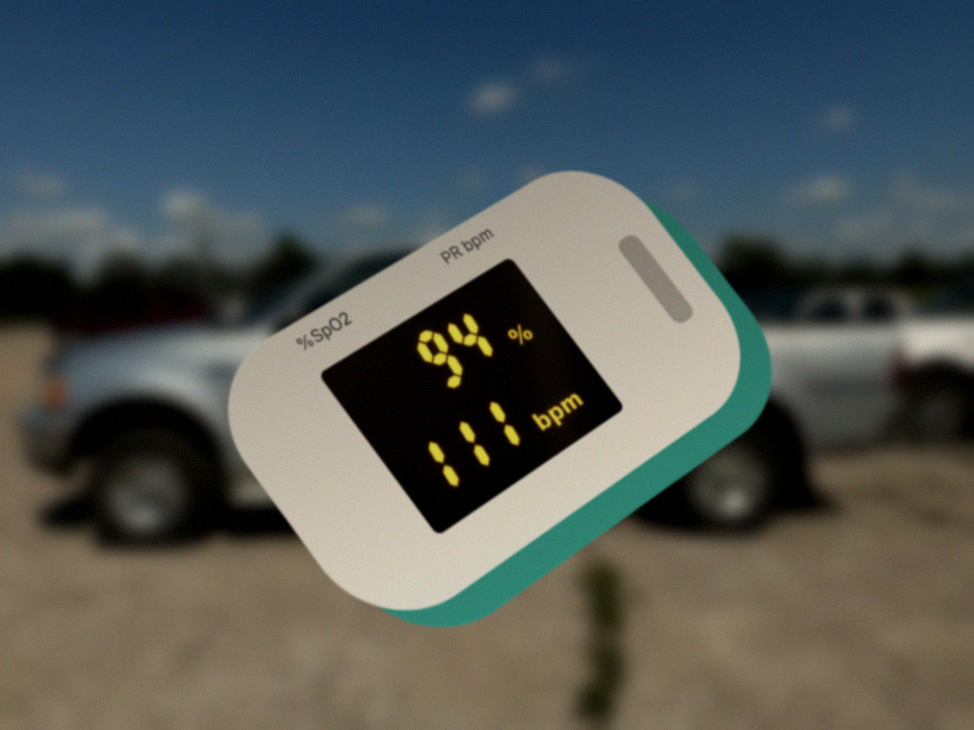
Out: 94 (%)
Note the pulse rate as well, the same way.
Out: 111 (bpm)
